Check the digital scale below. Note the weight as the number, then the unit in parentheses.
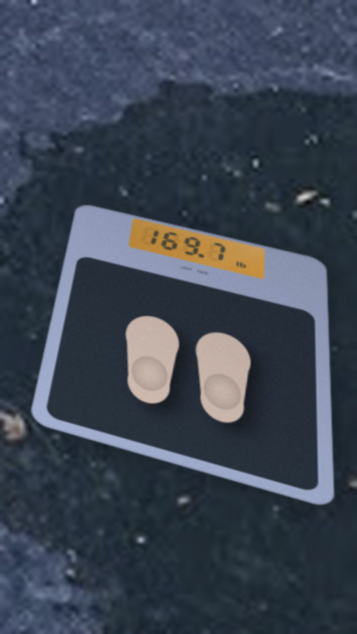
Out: 169.7 (lb)
